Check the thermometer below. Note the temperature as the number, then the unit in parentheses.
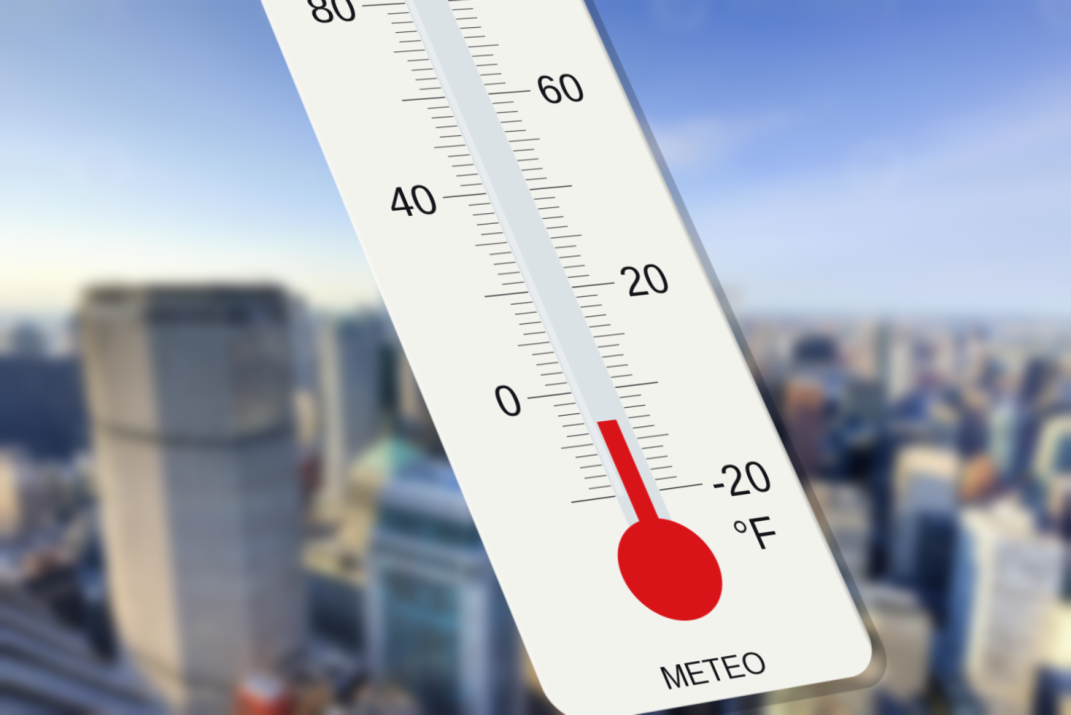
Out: -6 (°F)
